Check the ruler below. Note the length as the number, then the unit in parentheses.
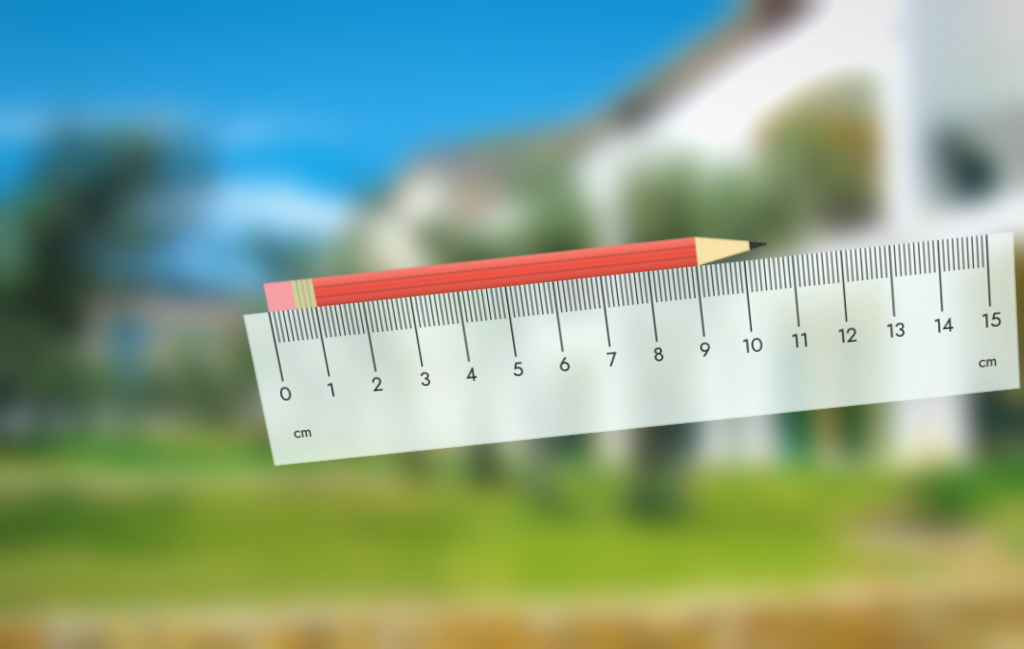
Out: 10.5 (cm)
